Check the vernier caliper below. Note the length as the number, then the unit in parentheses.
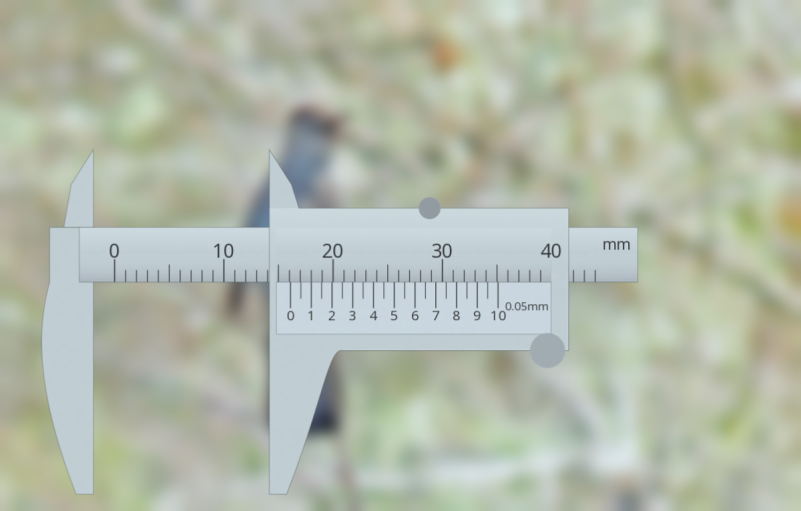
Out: 16.1 (mm)
